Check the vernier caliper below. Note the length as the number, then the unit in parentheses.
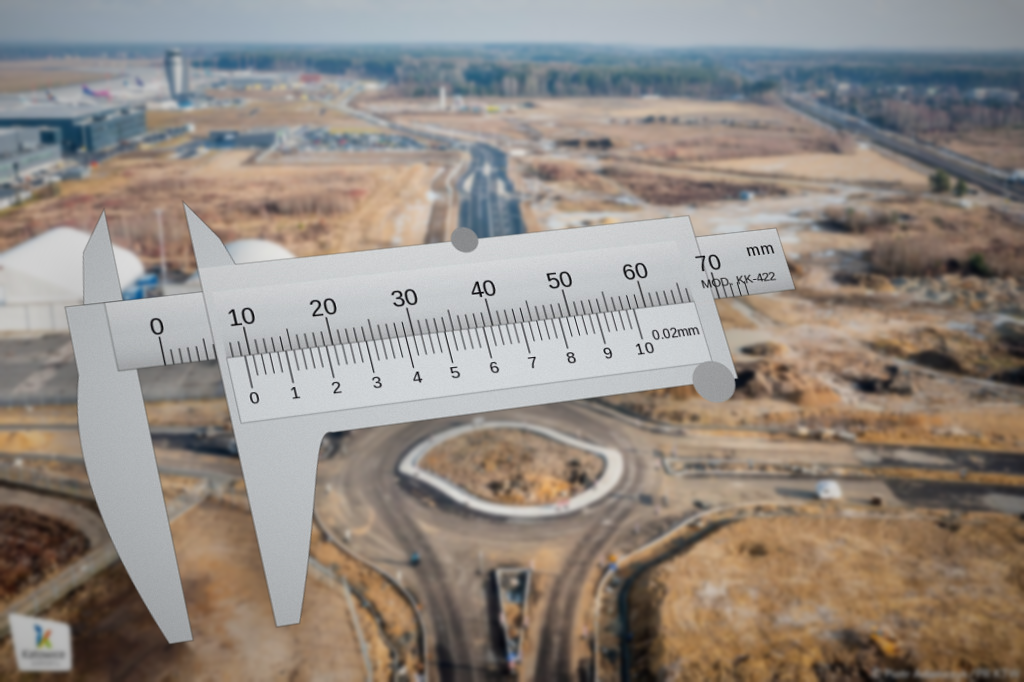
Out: 9.4 (mm)
